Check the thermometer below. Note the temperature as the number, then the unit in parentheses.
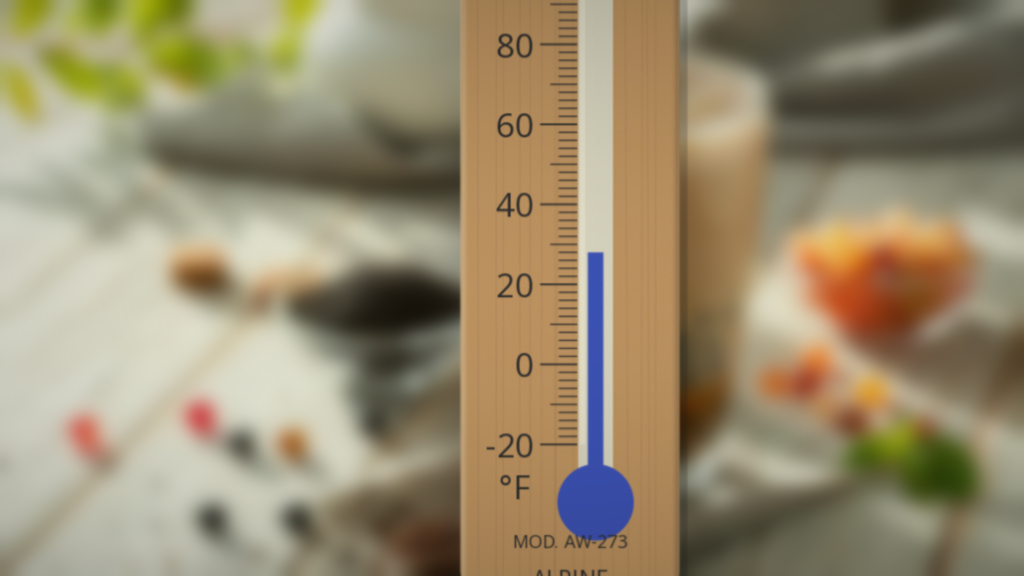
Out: 28 (°F)
